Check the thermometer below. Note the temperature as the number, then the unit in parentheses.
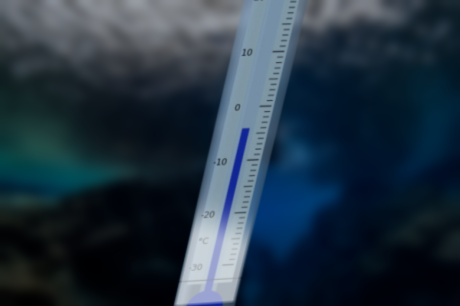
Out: -4 (°C)
